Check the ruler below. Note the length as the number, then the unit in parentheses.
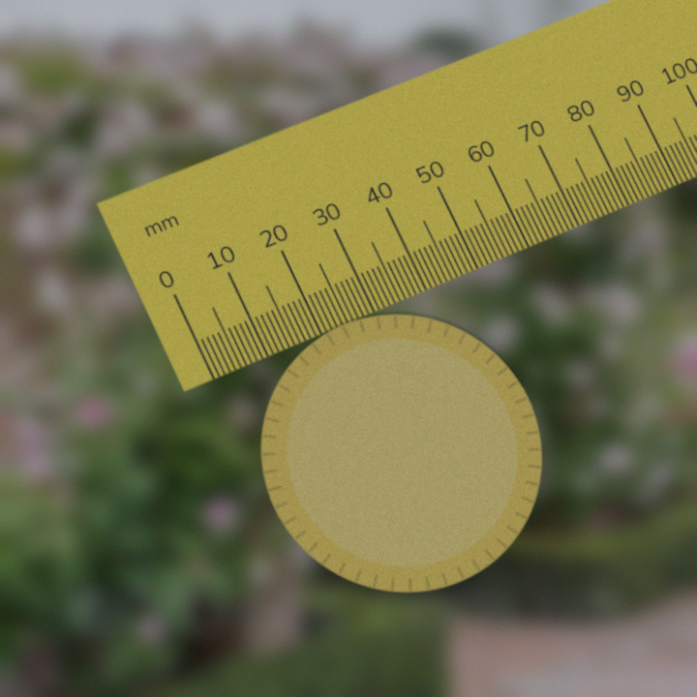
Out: 48 (mm)
